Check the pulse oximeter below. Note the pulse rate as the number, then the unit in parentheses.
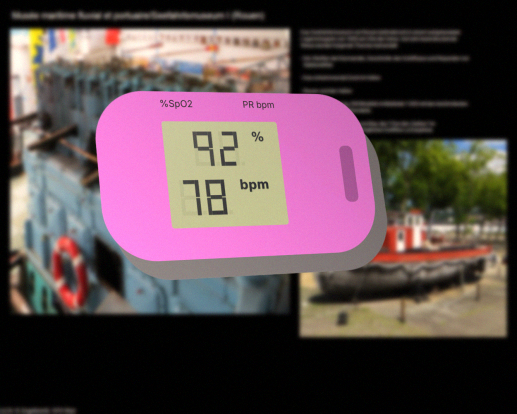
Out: 78 (bpm)
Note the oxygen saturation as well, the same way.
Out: 92 (%)
